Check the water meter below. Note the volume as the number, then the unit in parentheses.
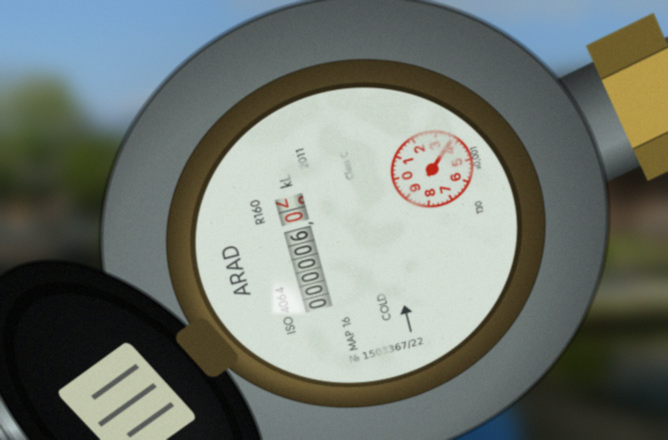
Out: 6.023 (kL)
